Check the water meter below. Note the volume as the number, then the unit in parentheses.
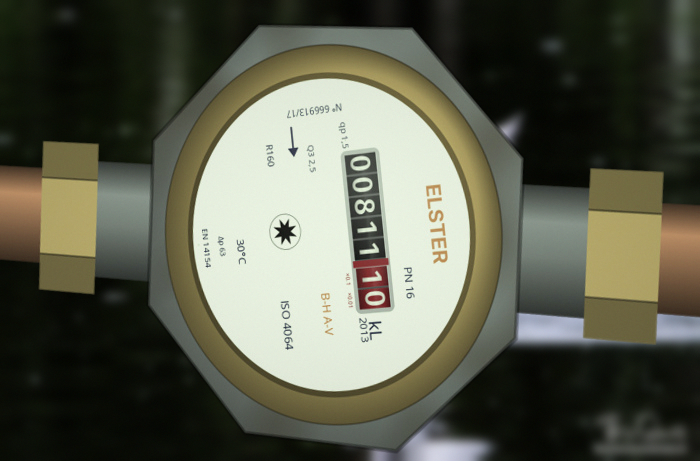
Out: 811.10 (kL)
